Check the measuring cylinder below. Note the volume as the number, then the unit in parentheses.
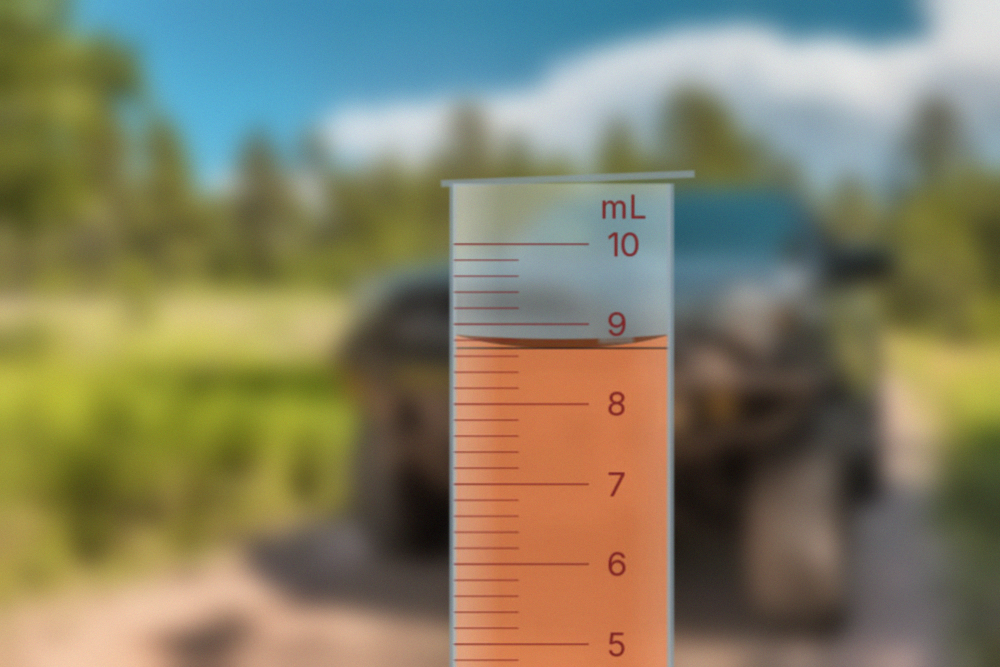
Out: 8.7 (mL)
